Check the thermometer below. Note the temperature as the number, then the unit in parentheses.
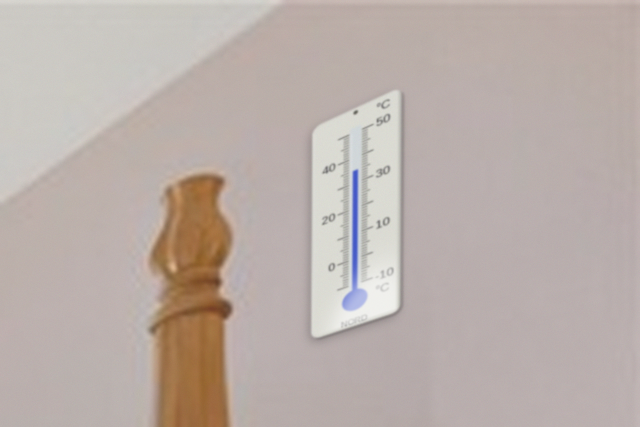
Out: 35 (°C)
